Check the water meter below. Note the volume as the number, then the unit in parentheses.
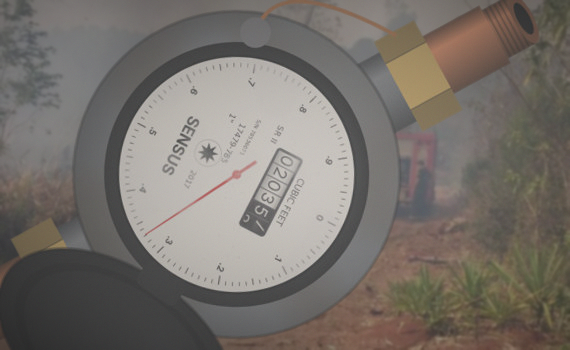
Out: 20357.33 (ft³)
